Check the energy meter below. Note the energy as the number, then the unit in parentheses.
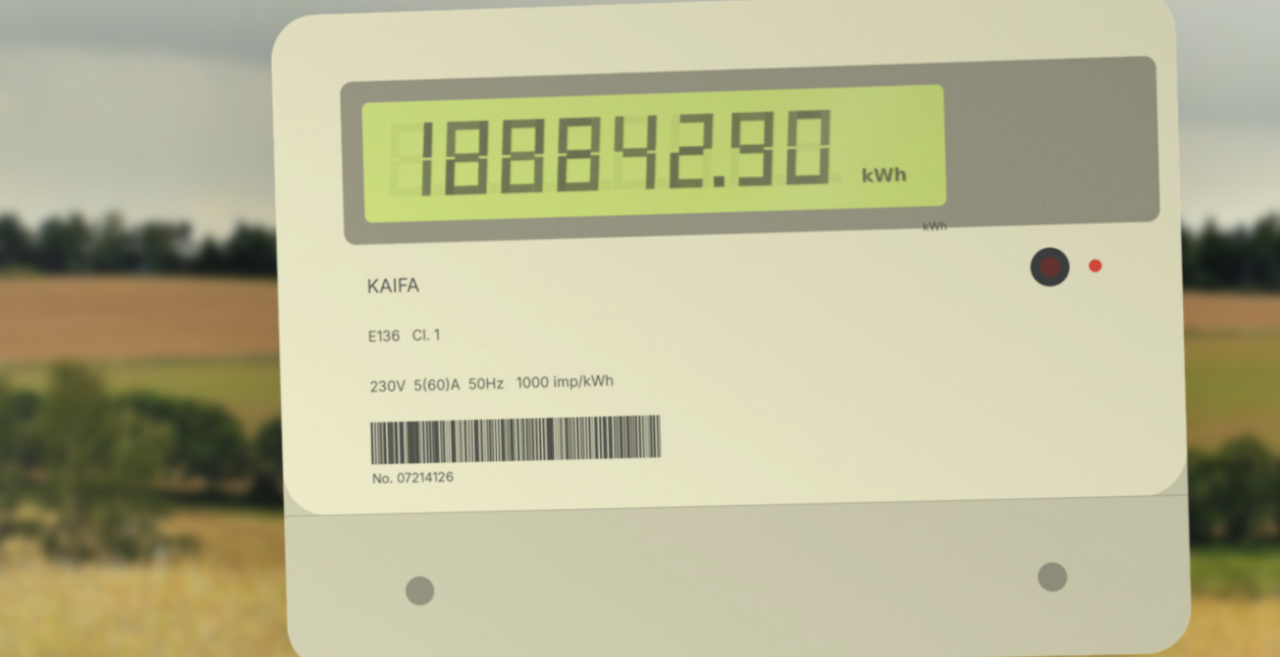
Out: 188842.90 (kWh)
